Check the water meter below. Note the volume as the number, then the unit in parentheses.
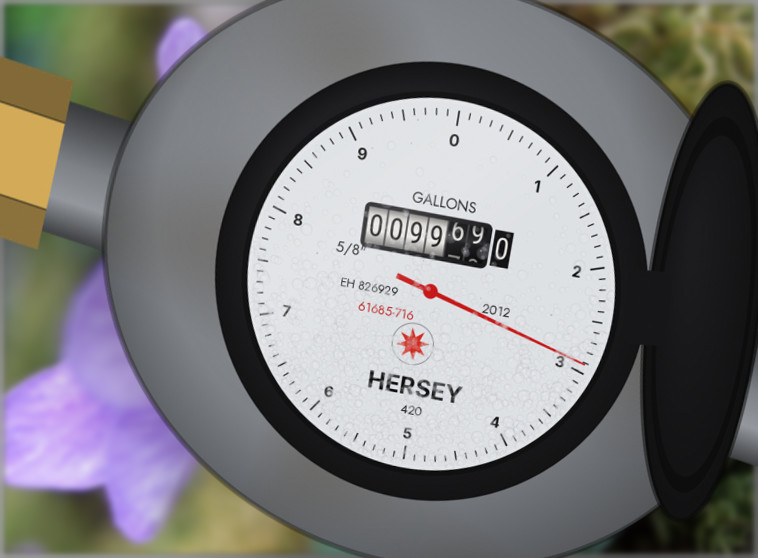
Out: 99692.9 (gal)
